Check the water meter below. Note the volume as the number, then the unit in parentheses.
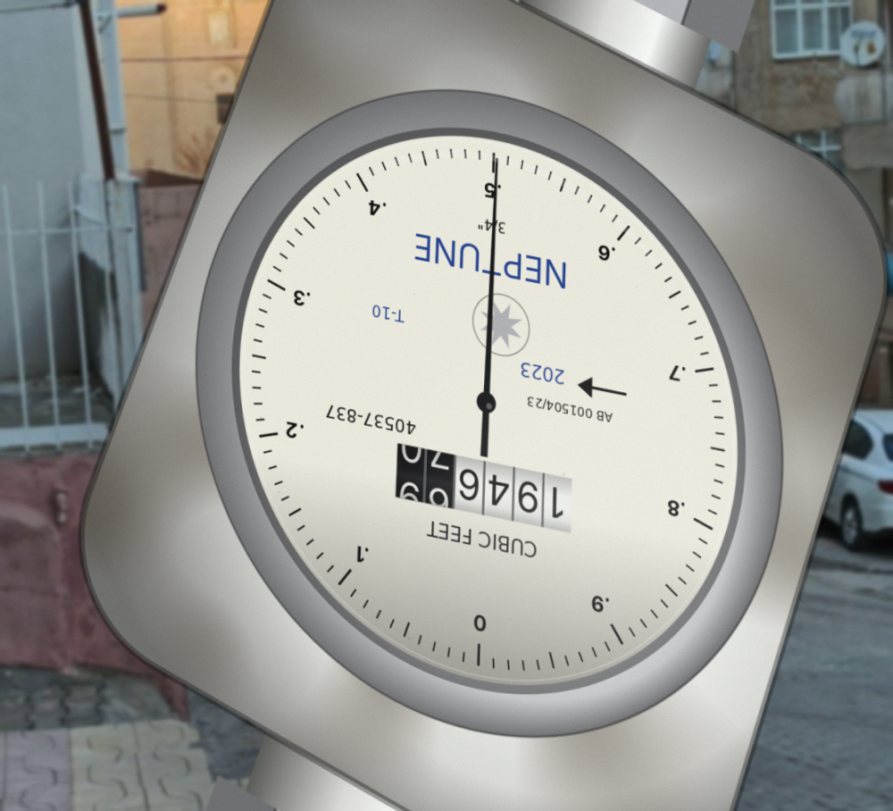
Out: 194669.50 (ft³)
